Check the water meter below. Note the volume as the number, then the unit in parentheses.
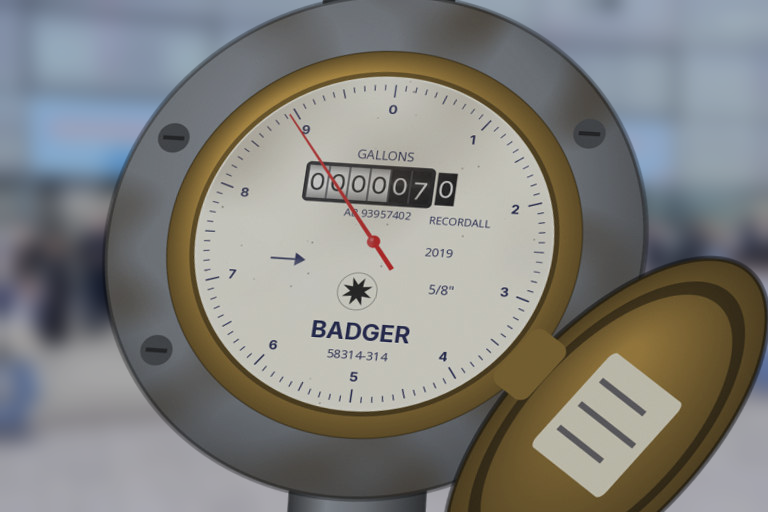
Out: 68.9 (gal)
